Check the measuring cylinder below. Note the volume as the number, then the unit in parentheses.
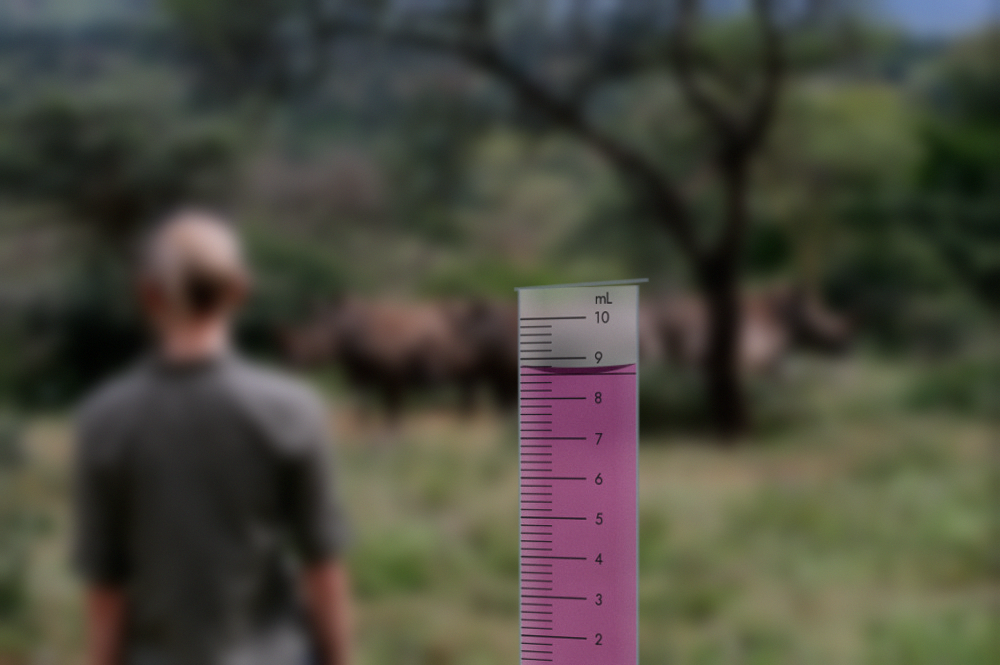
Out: 8.6 (mL)
